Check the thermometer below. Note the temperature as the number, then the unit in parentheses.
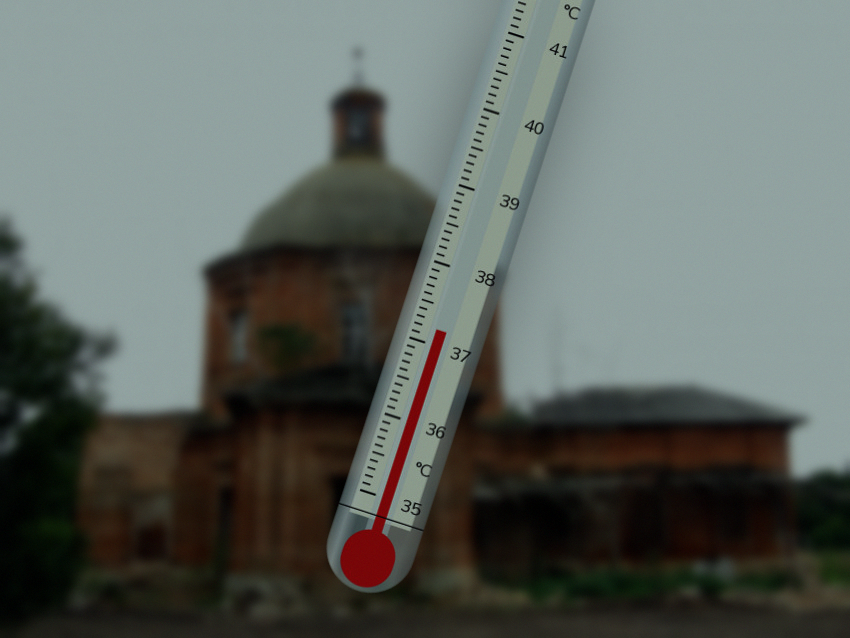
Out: 37.2 (°C)
